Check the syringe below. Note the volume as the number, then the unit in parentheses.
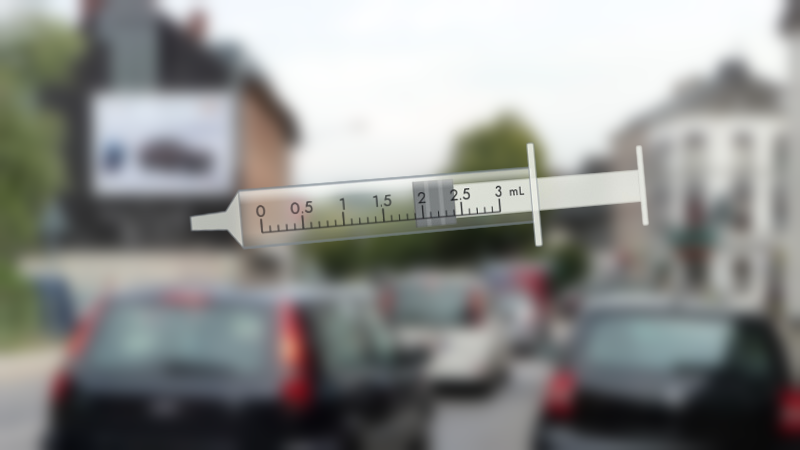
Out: 1.9 (mL)
